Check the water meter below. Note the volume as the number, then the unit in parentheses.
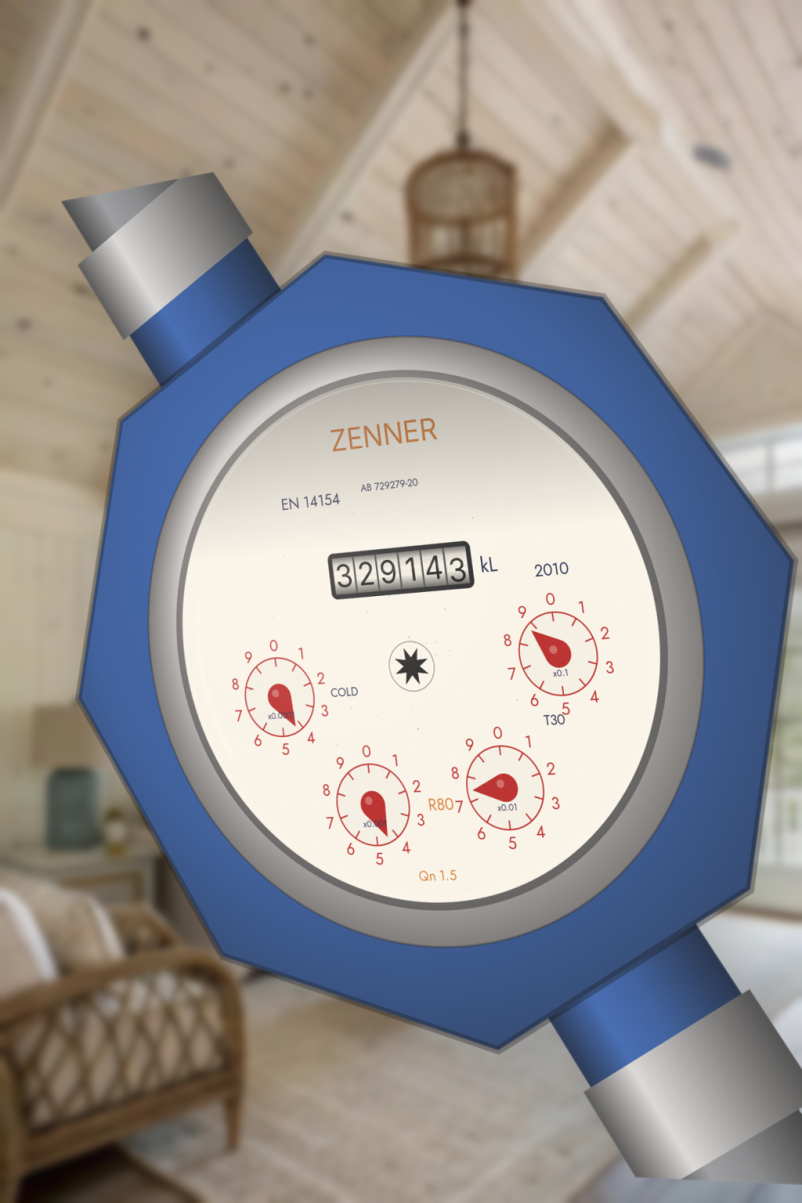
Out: 329142.8744 (kL)
